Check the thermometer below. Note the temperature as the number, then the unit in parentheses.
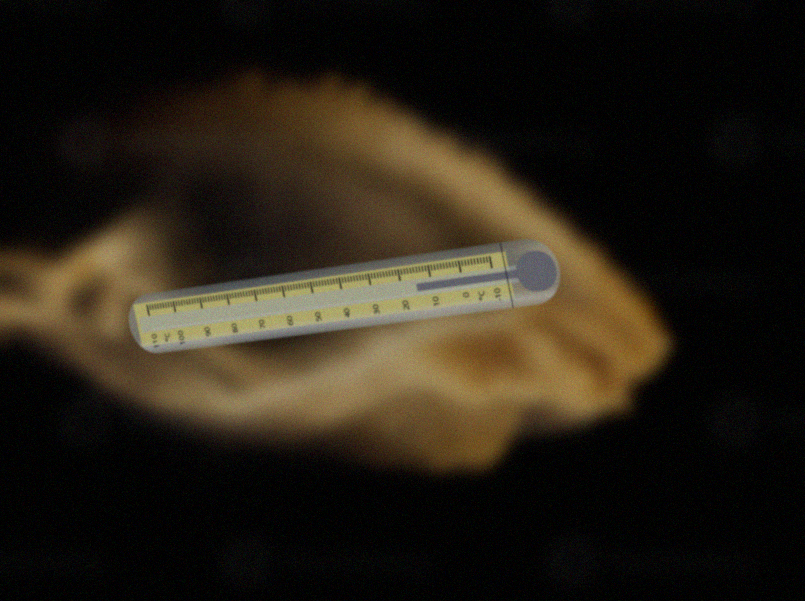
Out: 15 (°C)
